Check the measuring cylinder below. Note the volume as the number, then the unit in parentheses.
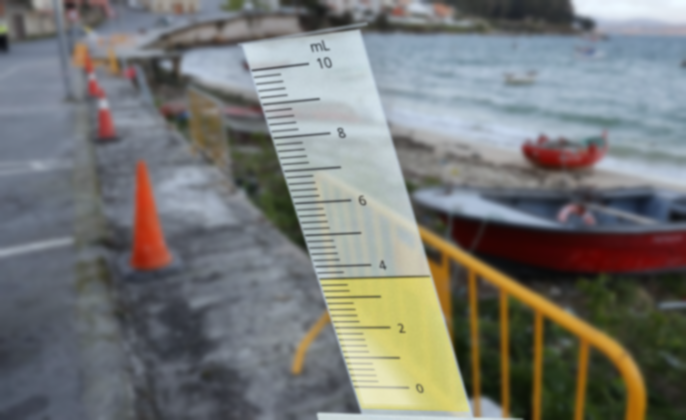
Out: 3.6 (mL)
